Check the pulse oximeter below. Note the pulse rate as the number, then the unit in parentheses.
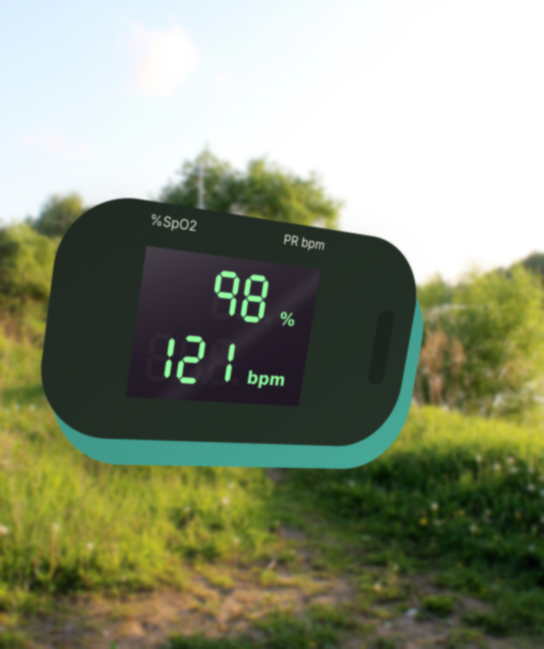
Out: 121 (bpm)
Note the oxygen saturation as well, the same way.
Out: 98 (%)
